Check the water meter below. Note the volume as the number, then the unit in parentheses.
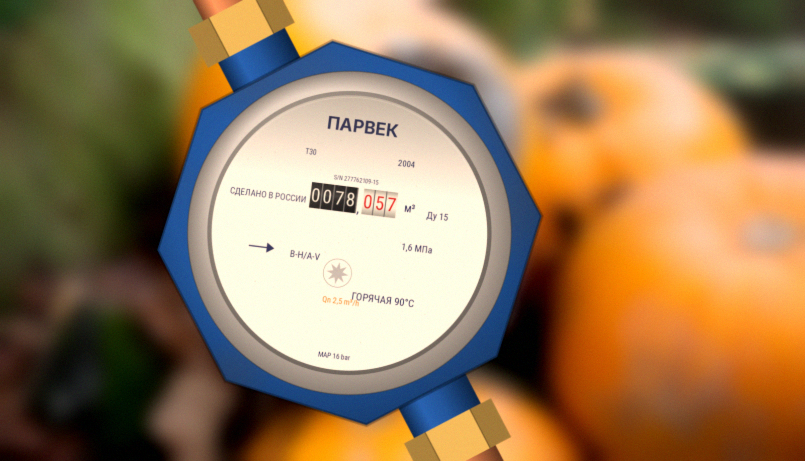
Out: 78.057 (m³)
